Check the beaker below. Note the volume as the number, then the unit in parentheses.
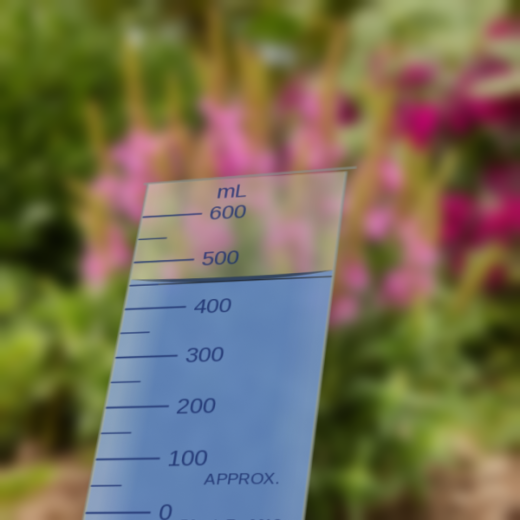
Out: 450 (mL)
